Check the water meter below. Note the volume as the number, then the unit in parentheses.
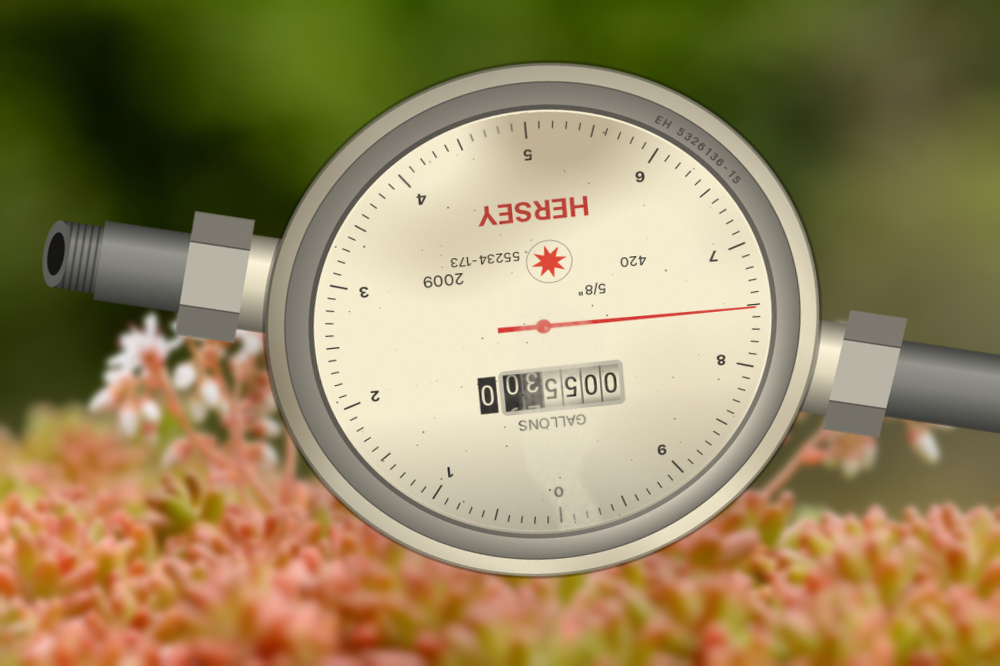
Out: 55297.5 (gal)
